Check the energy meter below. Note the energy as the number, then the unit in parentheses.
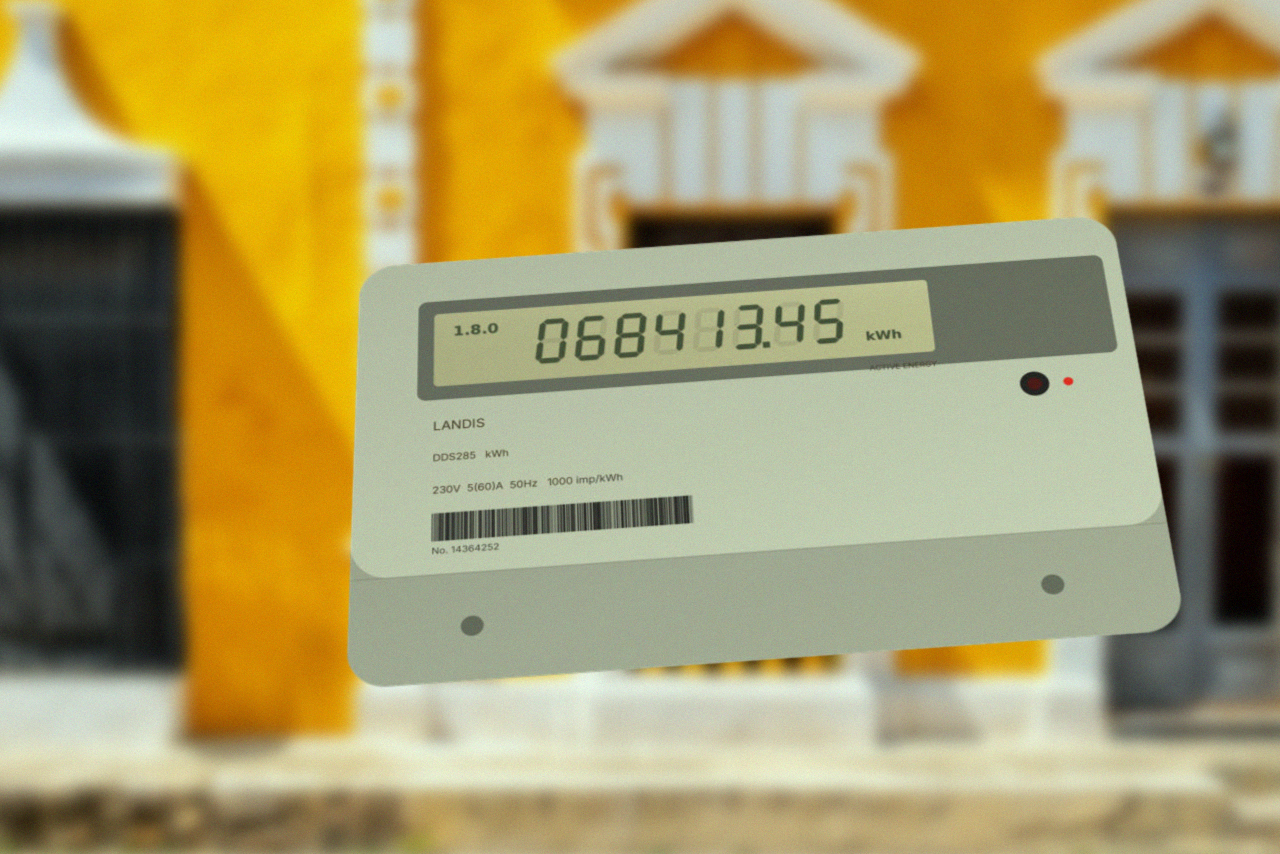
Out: 68413.45 (kWh)
